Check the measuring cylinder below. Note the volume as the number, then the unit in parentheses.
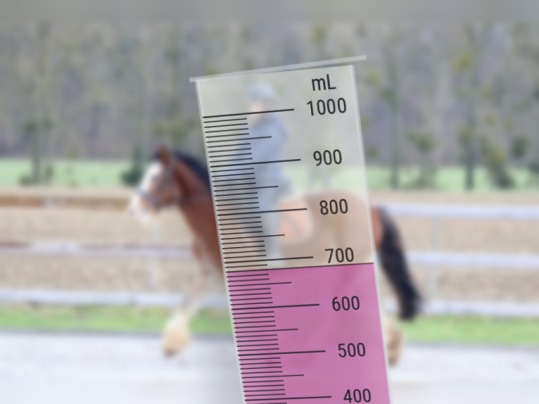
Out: 680 (mL)
